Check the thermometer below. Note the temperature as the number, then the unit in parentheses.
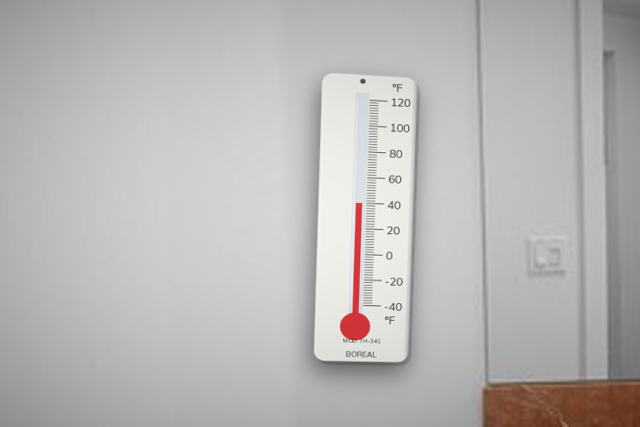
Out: 40 (°F)
